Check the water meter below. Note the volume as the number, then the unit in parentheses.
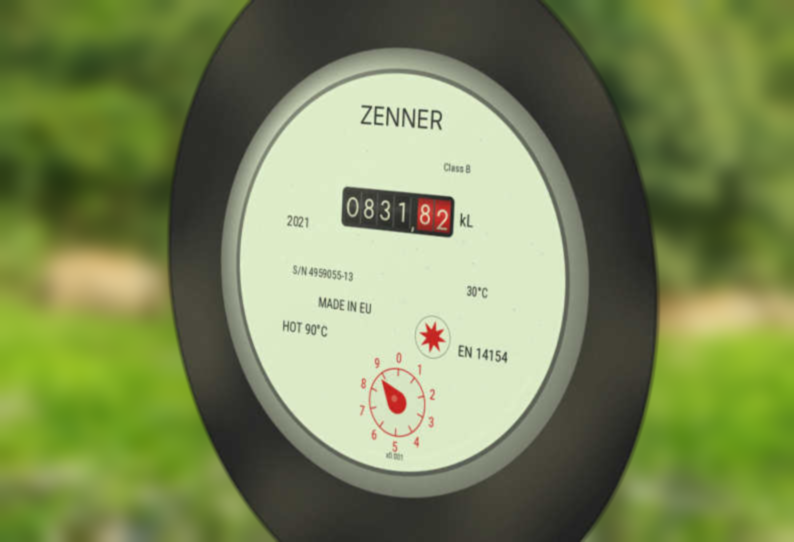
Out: 831.818 (kL)
